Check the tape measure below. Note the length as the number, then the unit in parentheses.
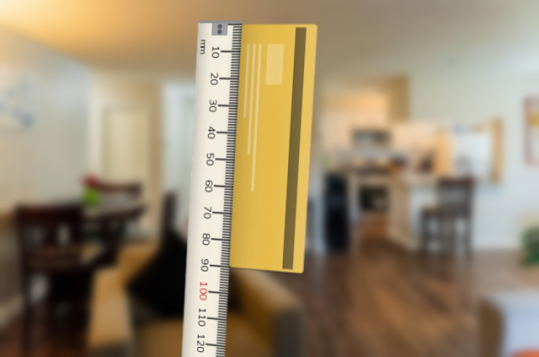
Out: 90 (mm)
